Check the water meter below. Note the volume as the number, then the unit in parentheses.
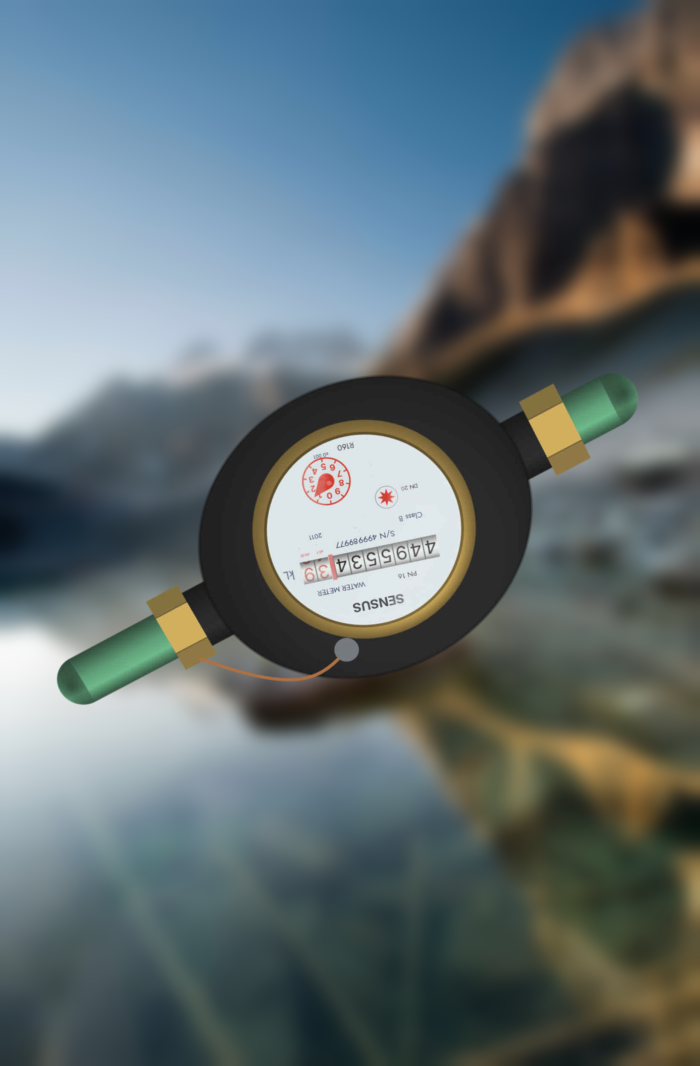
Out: 4495534.391 (kL)
